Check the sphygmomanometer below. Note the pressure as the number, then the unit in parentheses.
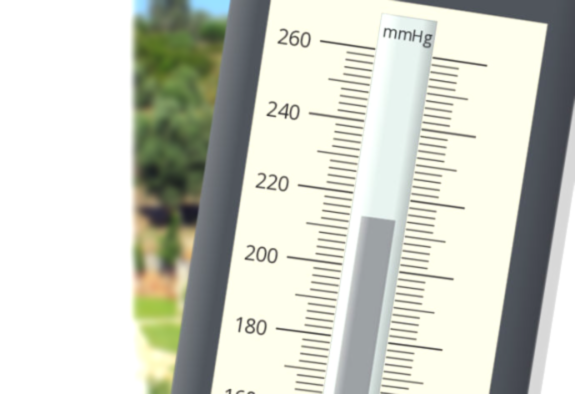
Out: 214 (mmHg)
